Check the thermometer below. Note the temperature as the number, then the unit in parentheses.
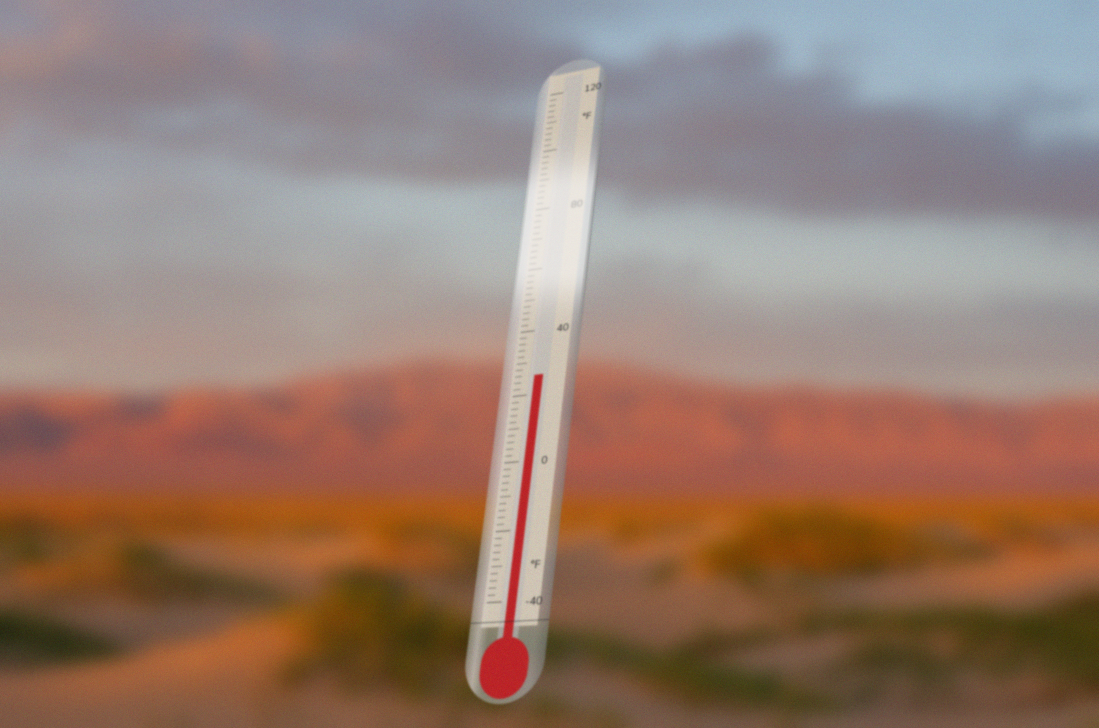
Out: 26 (°F)
